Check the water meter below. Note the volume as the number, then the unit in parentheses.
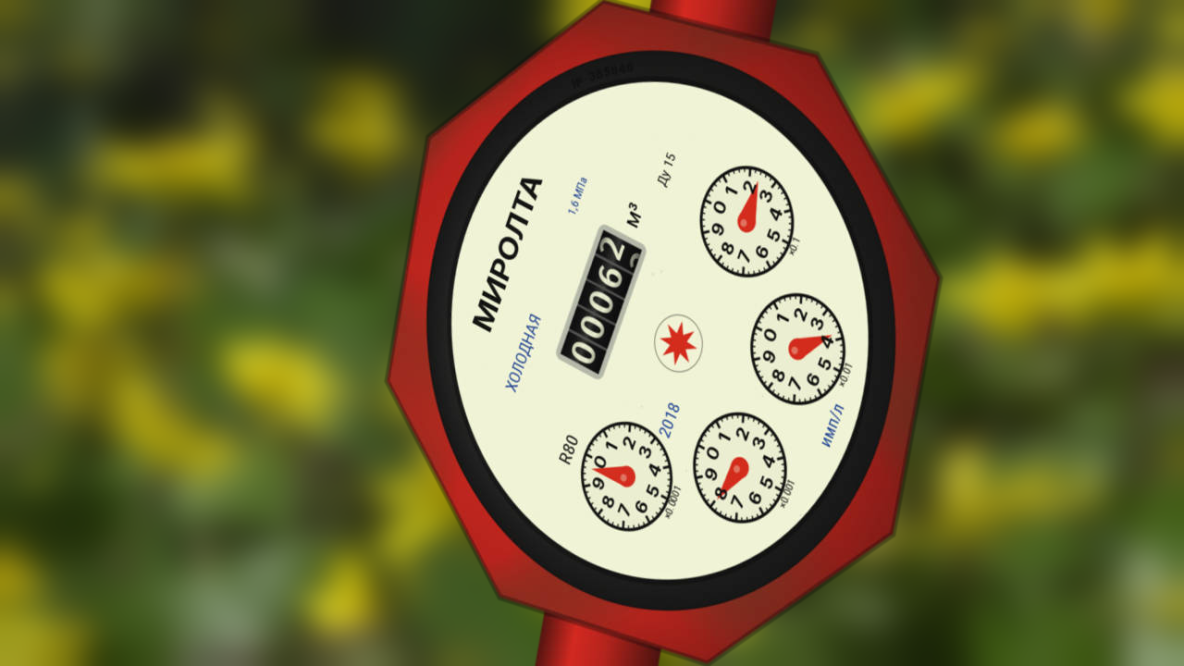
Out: 62.2379 (m³)
